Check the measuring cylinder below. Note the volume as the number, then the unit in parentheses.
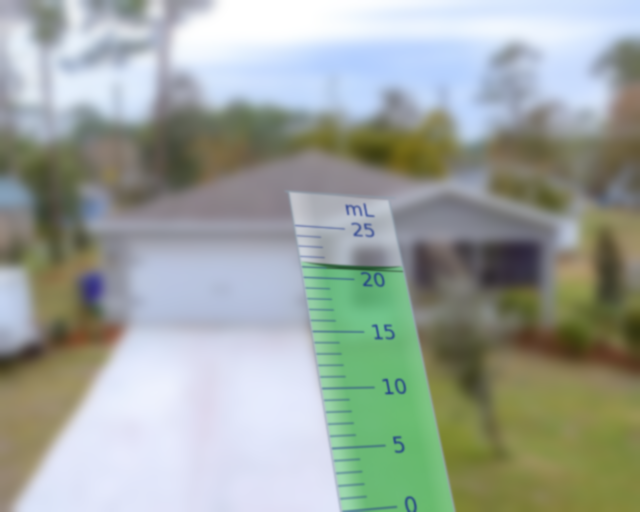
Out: 21 (mL)
